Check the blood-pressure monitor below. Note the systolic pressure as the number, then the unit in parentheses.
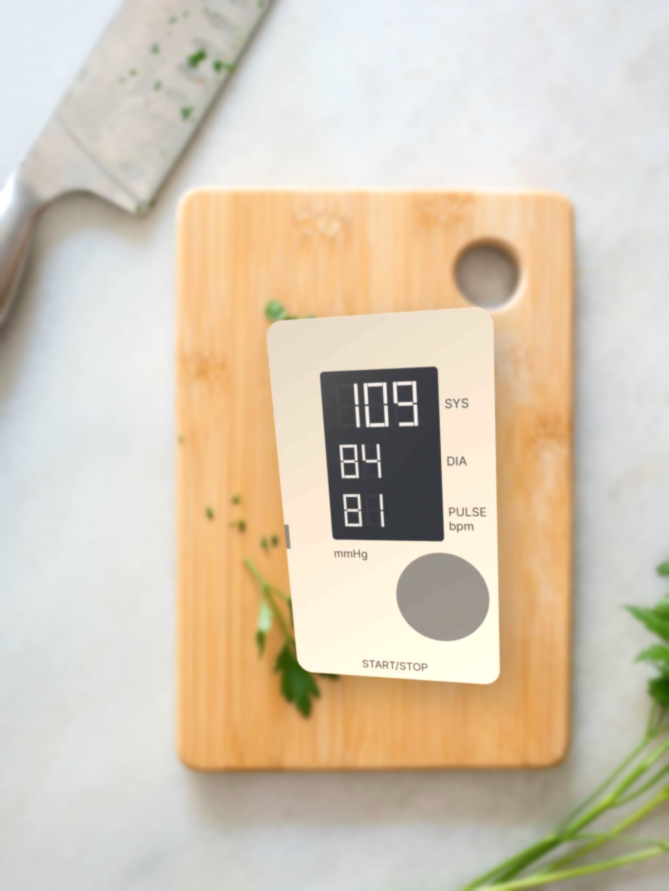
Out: 109 (mmHg)
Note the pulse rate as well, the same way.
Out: 81 (bpm)
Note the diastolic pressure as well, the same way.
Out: 84 (mmHg)
